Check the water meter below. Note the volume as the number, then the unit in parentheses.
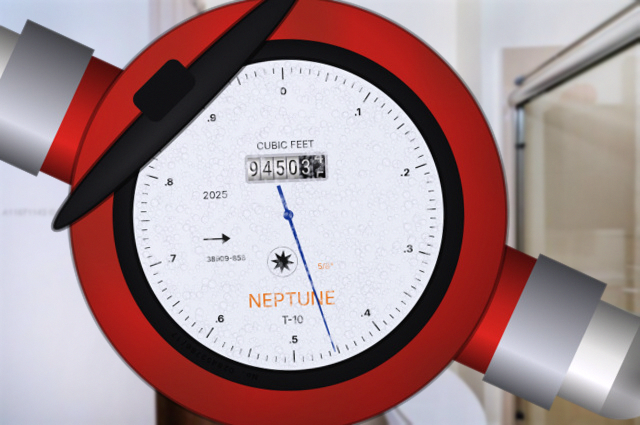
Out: 945034.45 (ft³)
